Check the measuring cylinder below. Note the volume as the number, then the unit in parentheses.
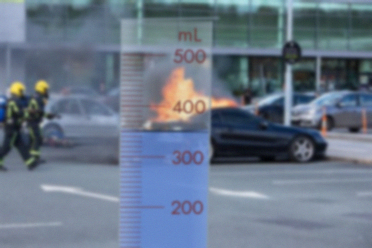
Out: 350 (mL)
